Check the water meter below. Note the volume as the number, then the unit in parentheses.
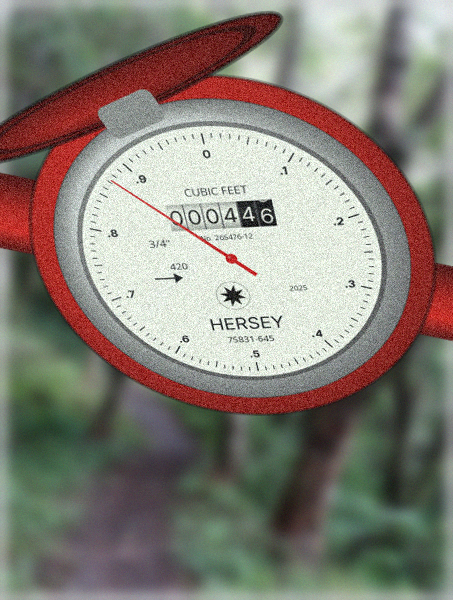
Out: 445.87 (ft³)
